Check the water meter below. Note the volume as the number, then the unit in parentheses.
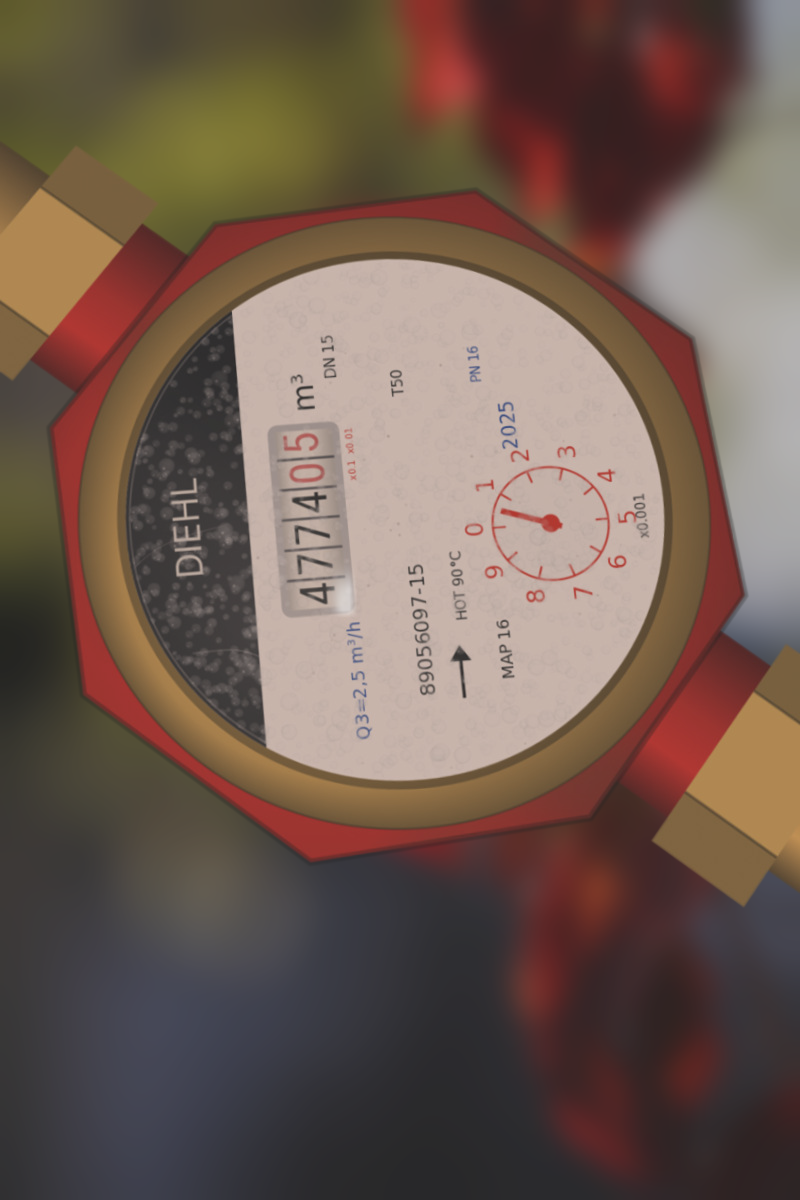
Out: 4774.050 (m³)
